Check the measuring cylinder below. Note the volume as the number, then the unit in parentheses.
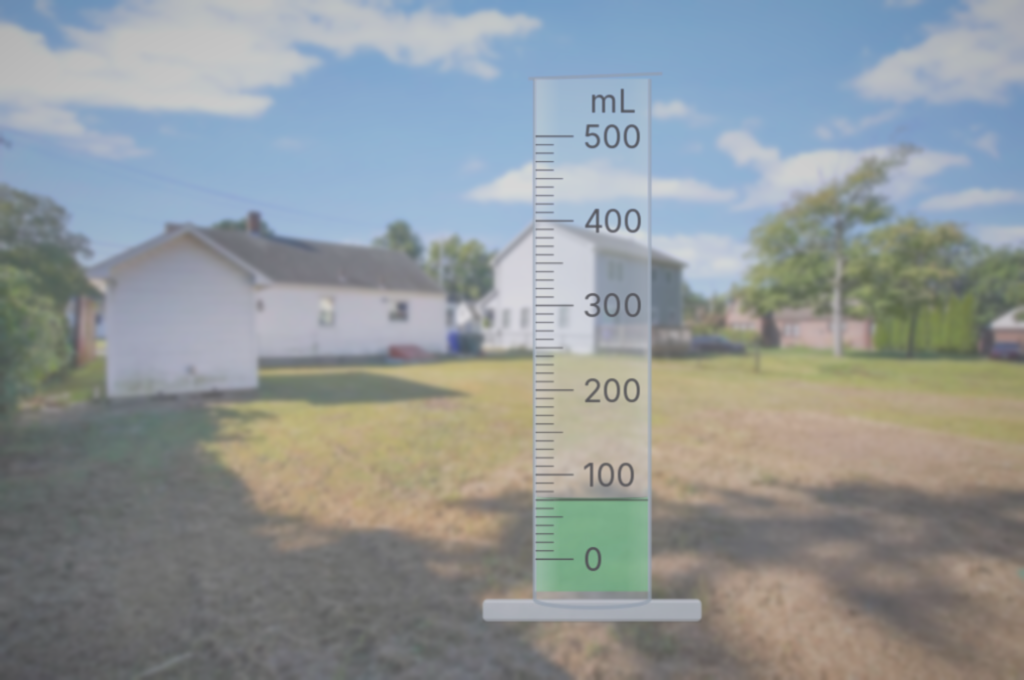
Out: 70 (mL)
